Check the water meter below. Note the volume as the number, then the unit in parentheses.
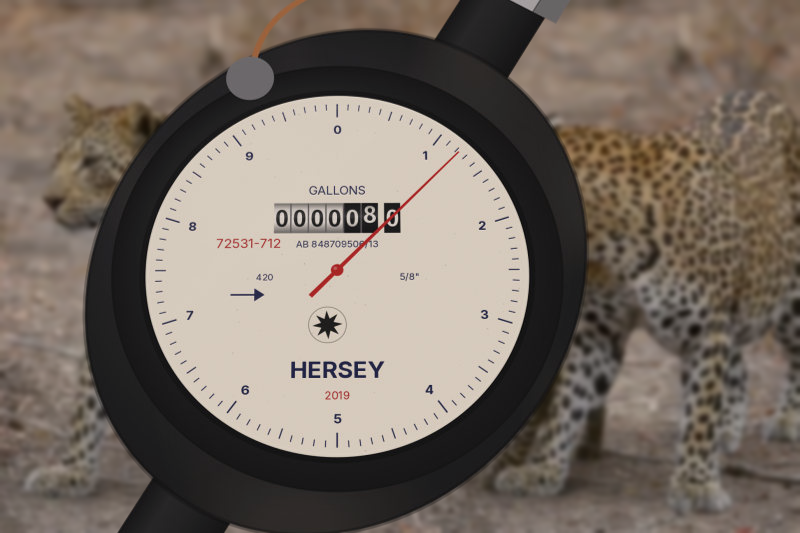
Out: 81.2 (gal)
